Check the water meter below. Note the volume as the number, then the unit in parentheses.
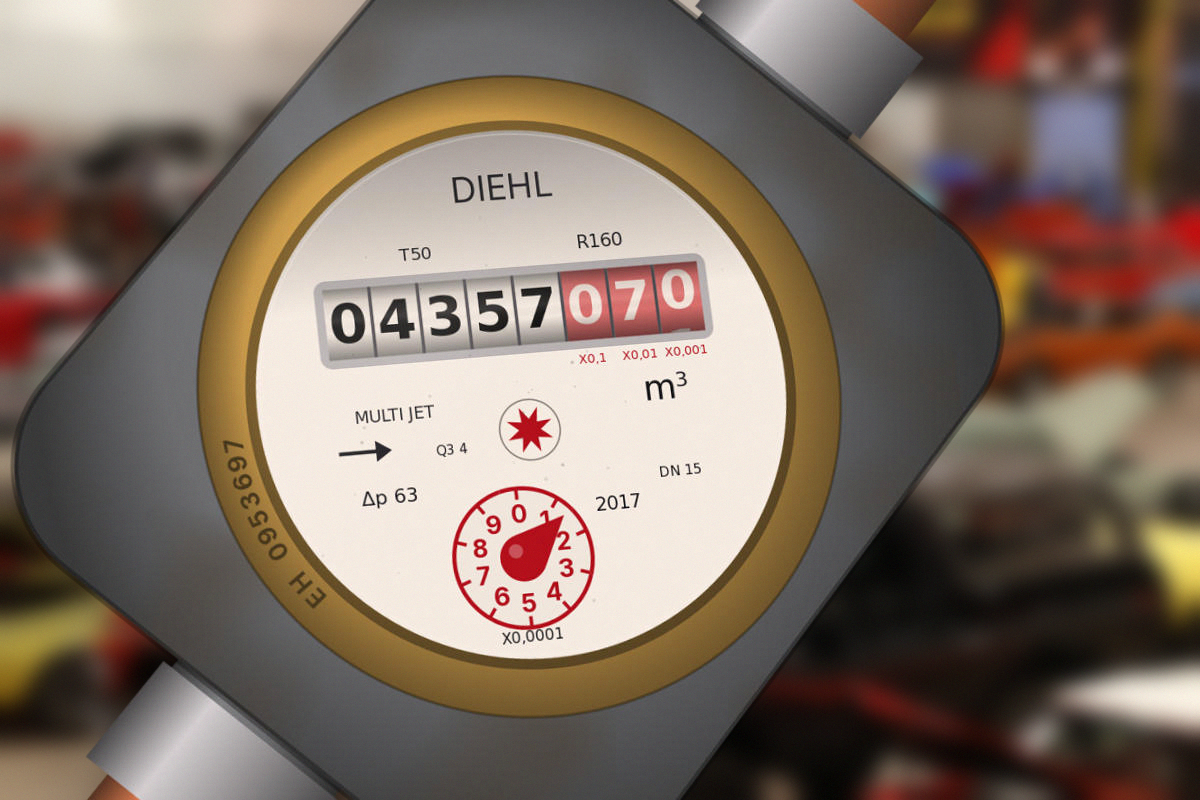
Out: 4357.0701 (m³)
